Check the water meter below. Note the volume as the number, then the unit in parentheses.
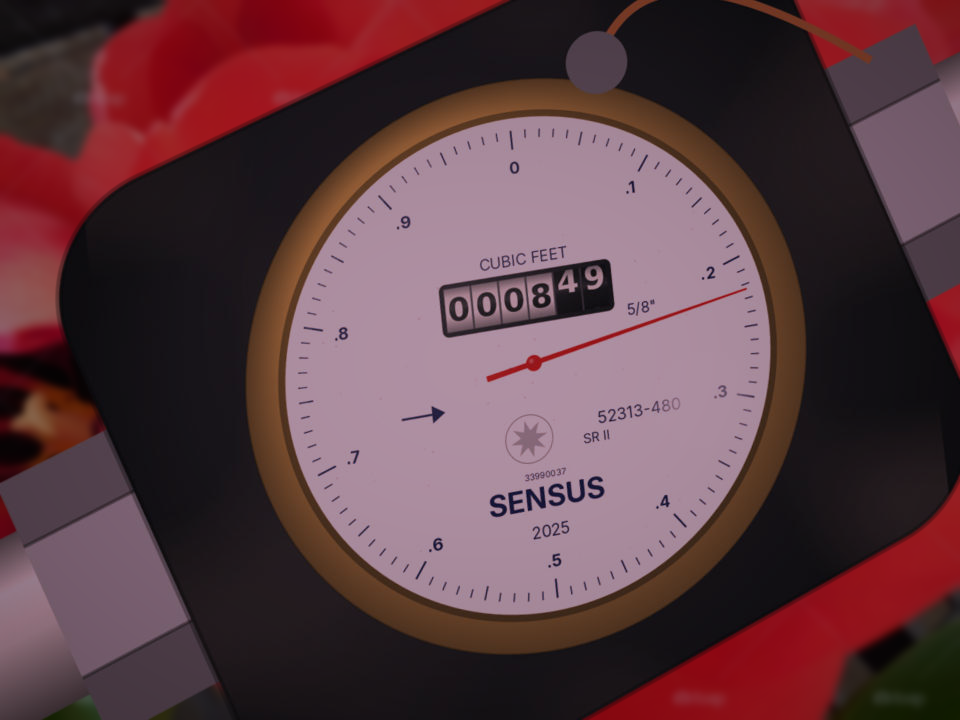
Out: 849.22 (ft³)
